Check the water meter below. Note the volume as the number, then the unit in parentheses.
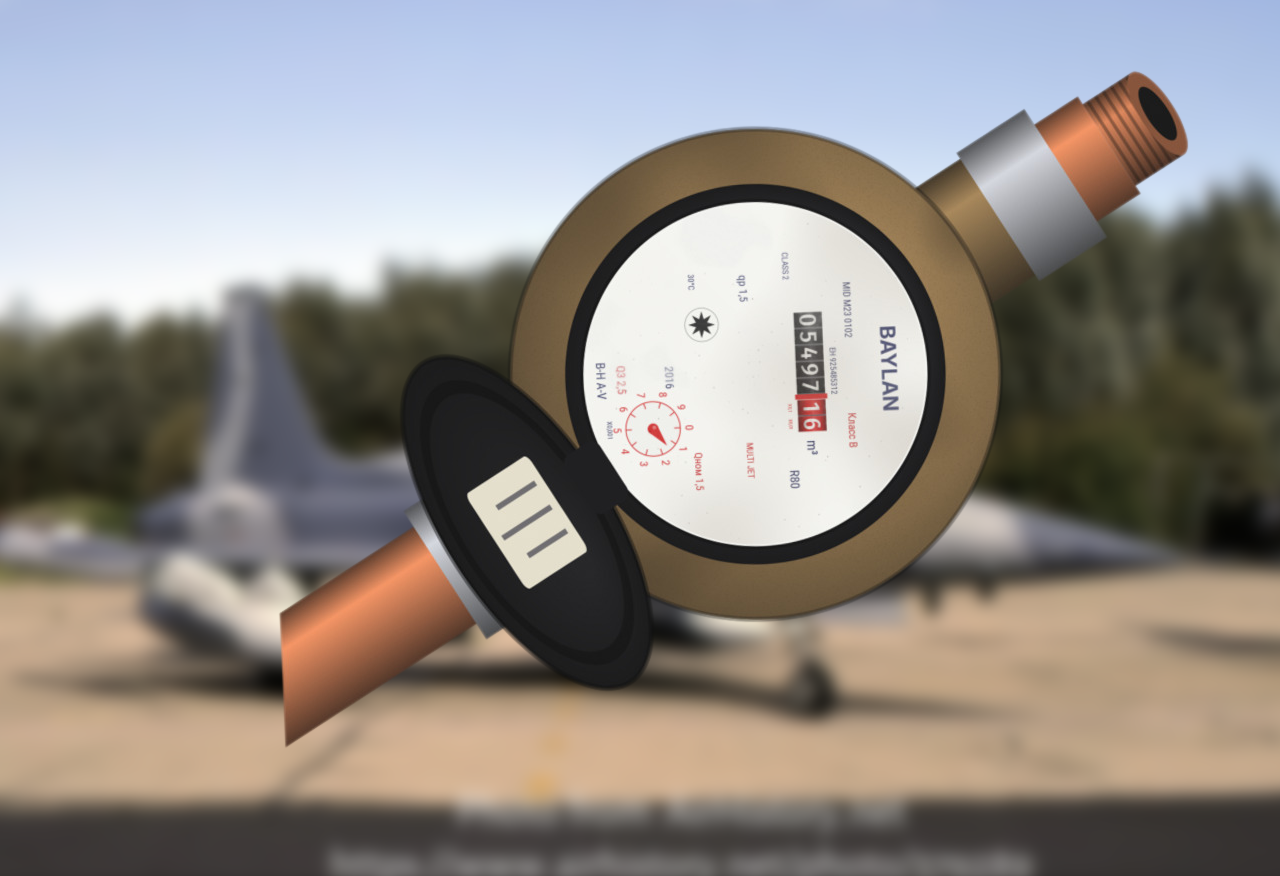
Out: 5497.161 (m³)
